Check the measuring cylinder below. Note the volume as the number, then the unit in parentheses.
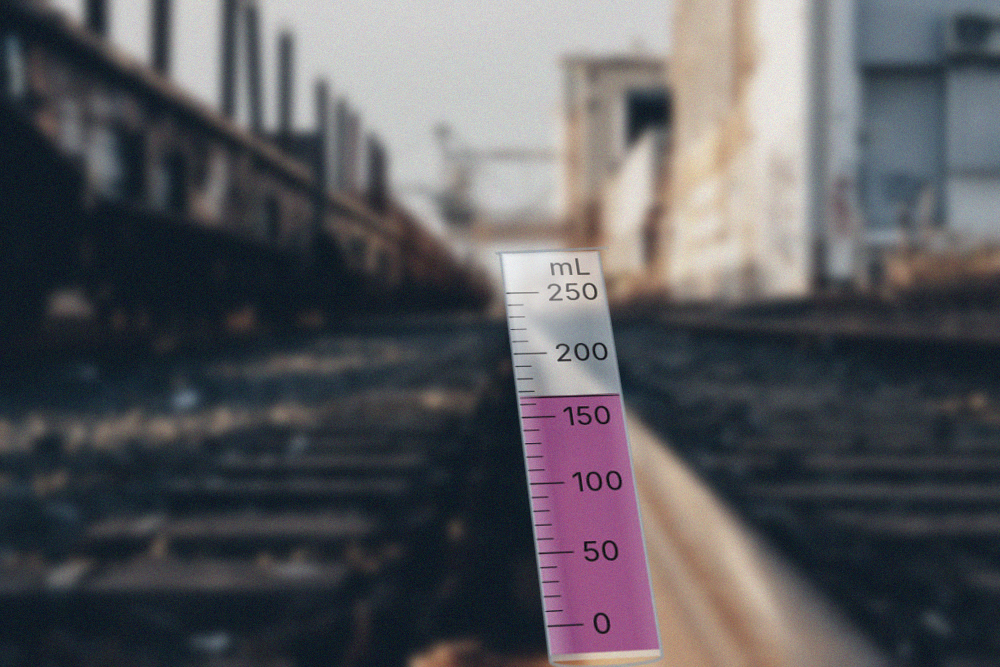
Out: 165 (mL)
